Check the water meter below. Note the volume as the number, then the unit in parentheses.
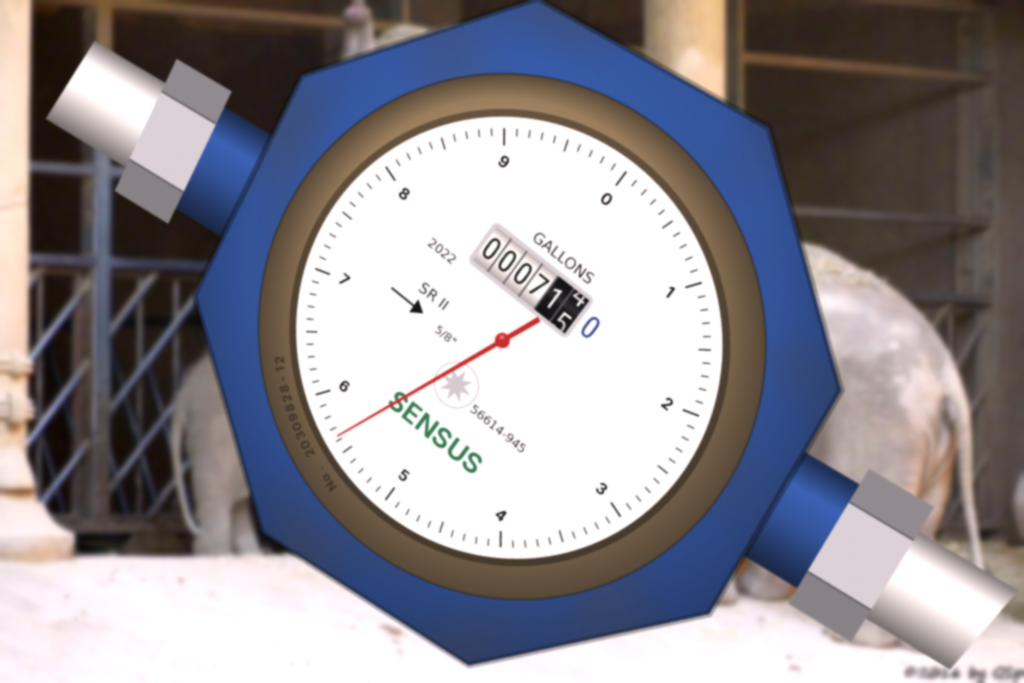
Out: 7145.6 (gal)
